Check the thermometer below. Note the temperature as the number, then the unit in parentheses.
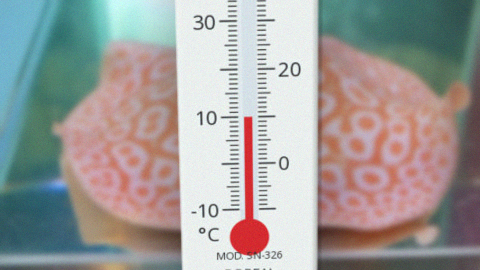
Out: 10 (°C)
